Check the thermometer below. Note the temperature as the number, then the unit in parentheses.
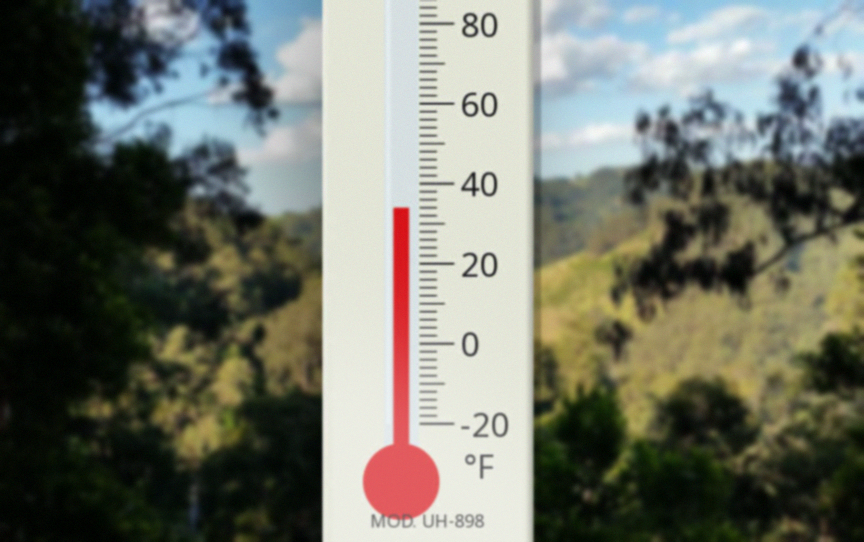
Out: 34 (°F)
